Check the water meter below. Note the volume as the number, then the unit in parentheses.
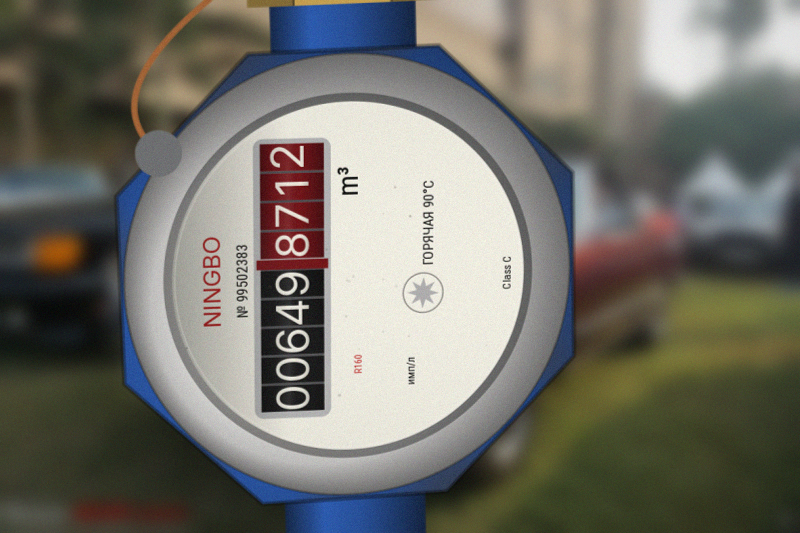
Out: 649.8712 (m³)
